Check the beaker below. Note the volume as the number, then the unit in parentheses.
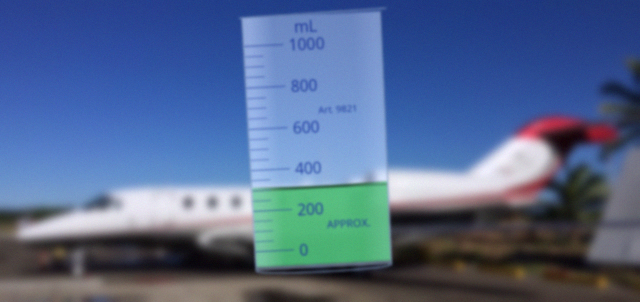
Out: 300 (mL)
